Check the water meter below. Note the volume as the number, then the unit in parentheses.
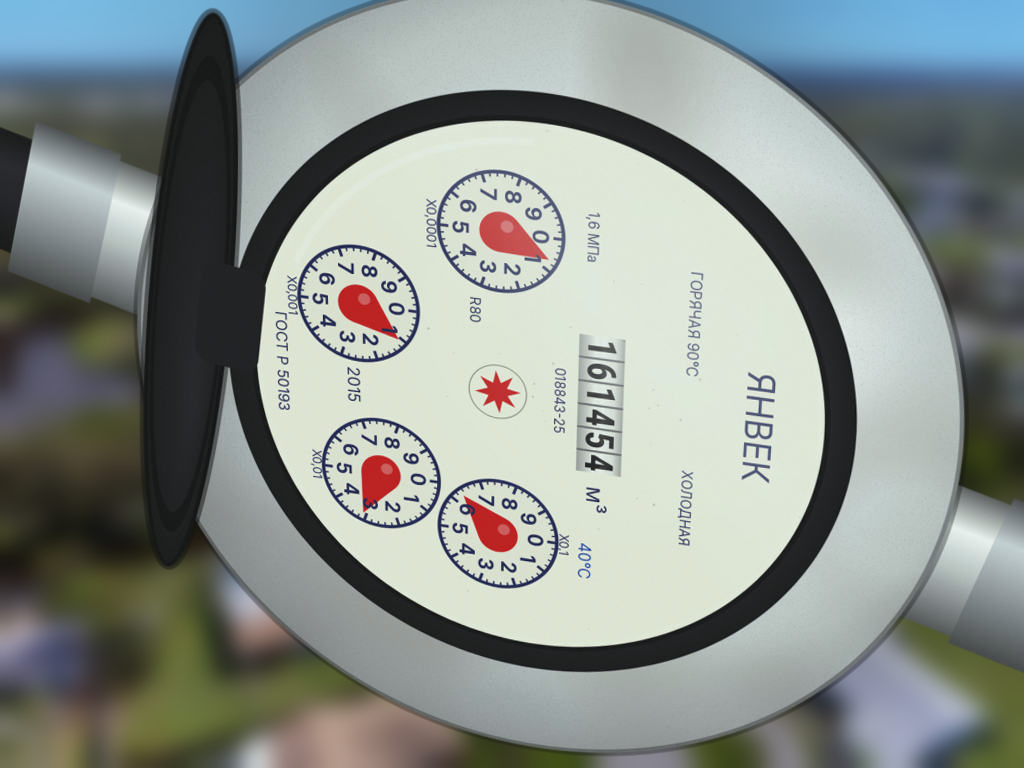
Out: 161454.6310 (m³)
